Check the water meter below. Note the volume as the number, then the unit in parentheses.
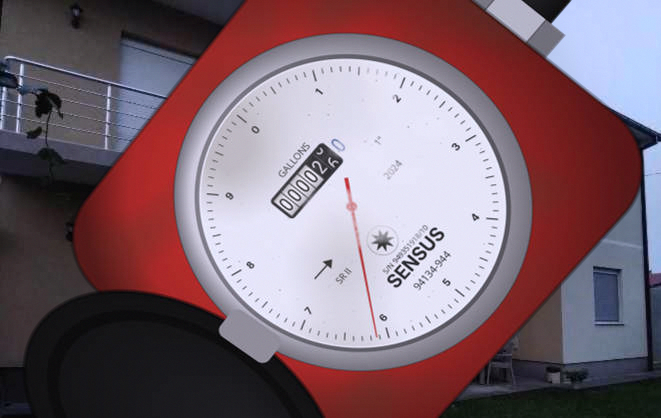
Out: 256.1 (gal)
